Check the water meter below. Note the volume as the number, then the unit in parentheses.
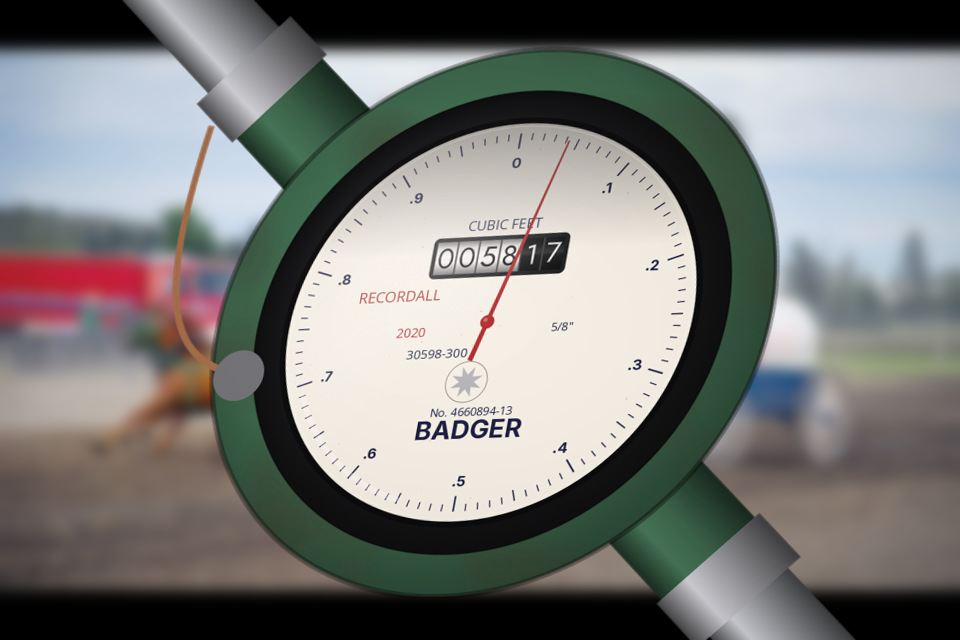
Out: 5817.04 (ft³)
